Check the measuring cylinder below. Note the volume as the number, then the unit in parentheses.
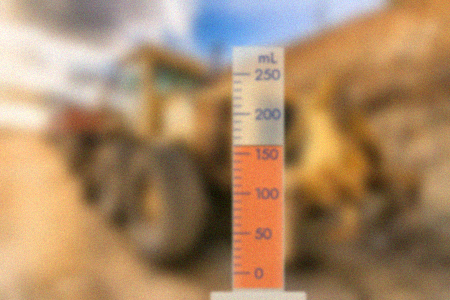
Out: 160 (mL)
